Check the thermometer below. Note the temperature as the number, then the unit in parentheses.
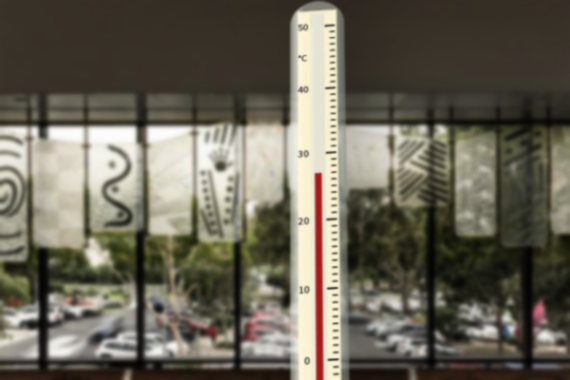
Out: 27 (°C)
